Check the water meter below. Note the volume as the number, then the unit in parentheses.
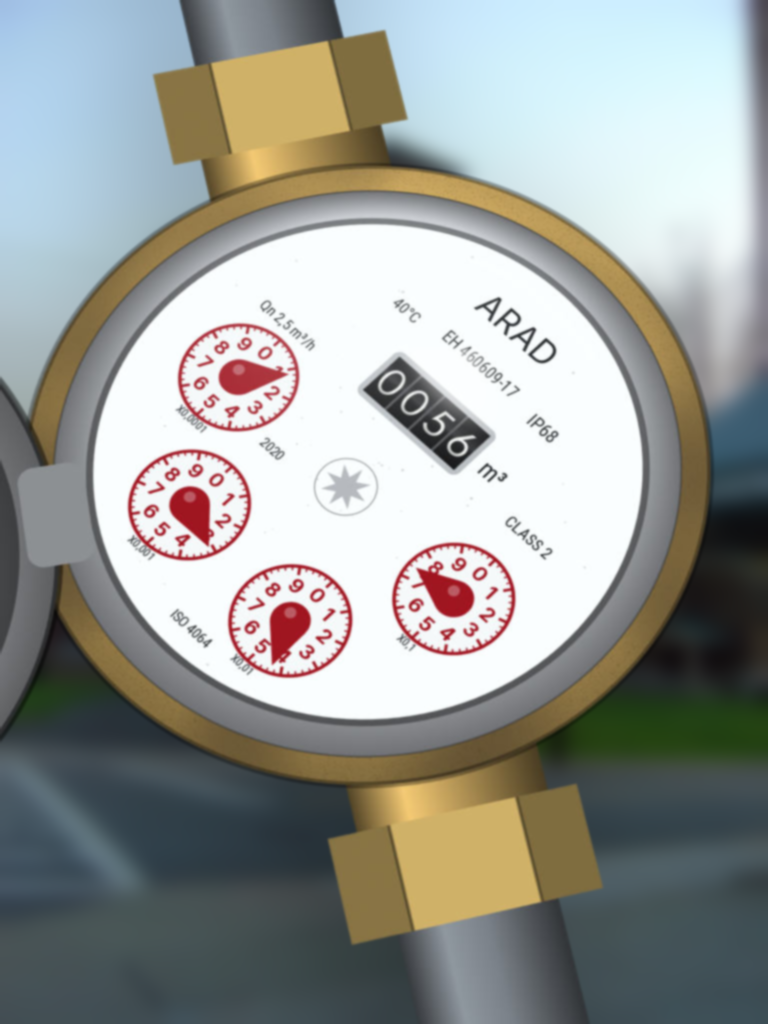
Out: 56.7431 (m³)
